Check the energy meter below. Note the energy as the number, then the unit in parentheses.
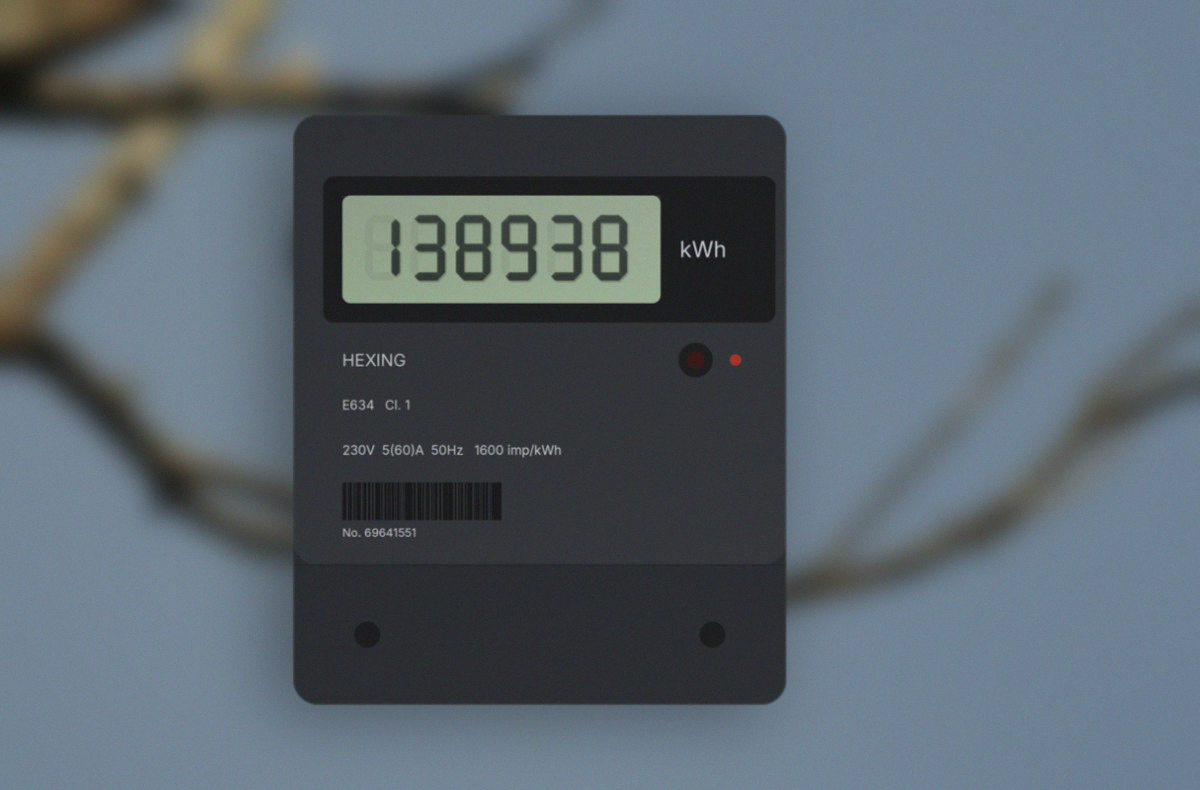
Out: 138938 (kWh)
